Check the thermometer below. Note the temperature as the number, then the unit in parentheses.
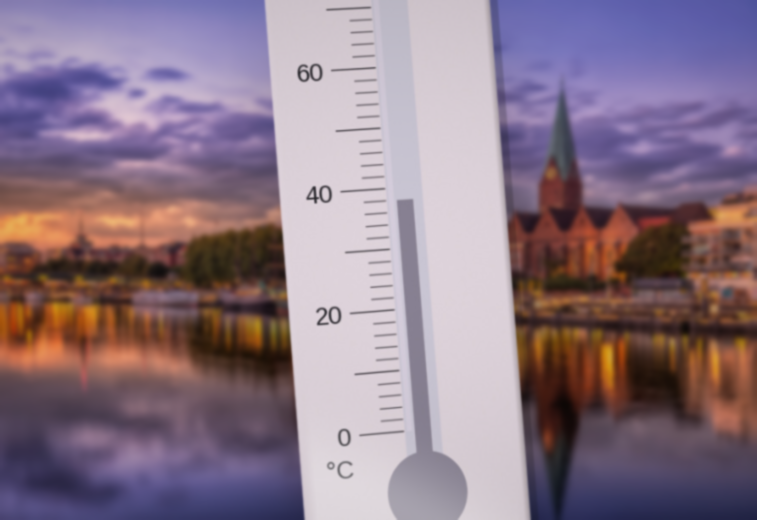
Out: 38 (°C)
